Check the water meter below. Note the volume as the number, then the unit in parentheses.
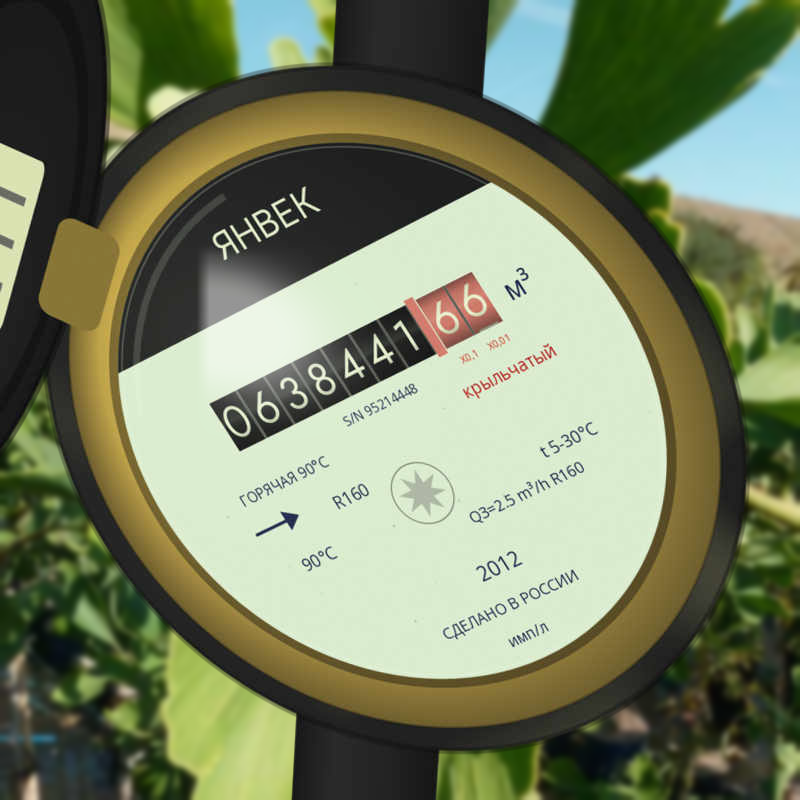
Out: 638441.66 (m³)
